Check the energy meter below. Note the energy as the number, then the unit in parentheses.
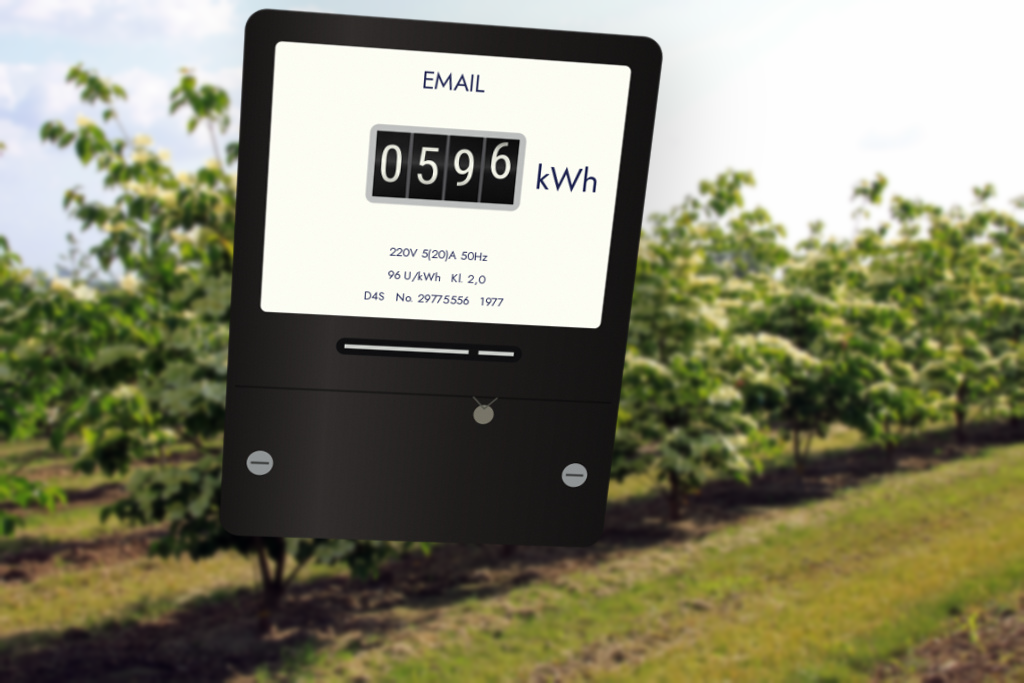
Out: 596 (kWh)
